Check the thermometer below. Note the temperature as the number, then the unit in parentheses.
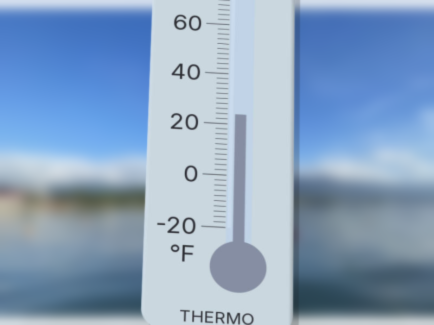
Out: 24 (°F)
